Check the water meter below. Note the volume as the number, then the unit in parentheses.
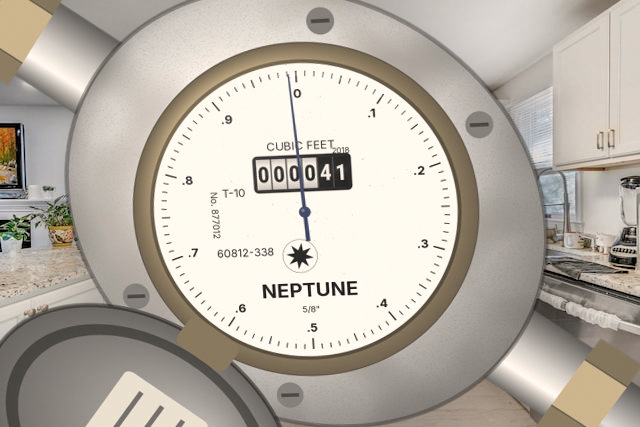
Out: 40.99 (ft³)
